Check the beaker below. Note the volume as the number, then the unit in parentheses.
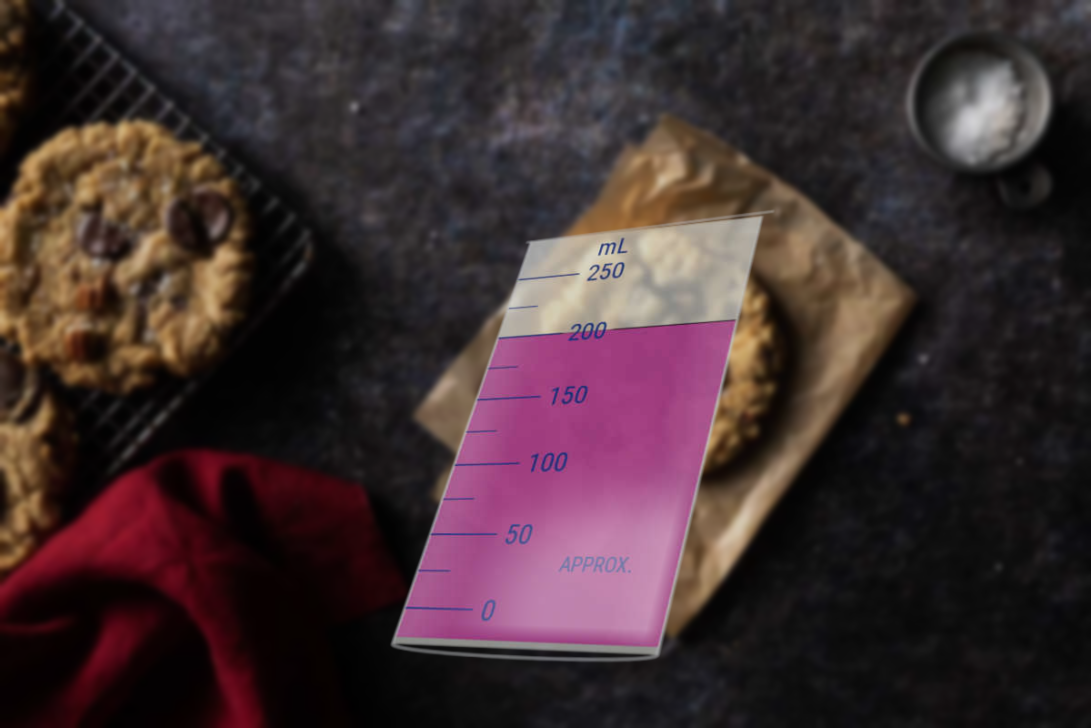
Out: 200 (mL)
